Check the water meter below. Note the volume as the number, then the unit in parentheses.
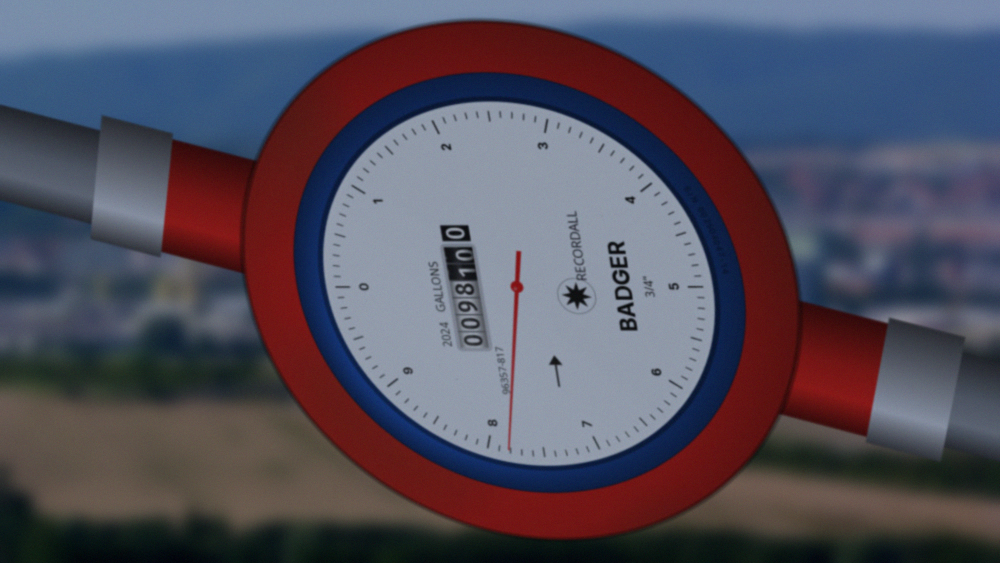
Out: 98097.8 (gal)
